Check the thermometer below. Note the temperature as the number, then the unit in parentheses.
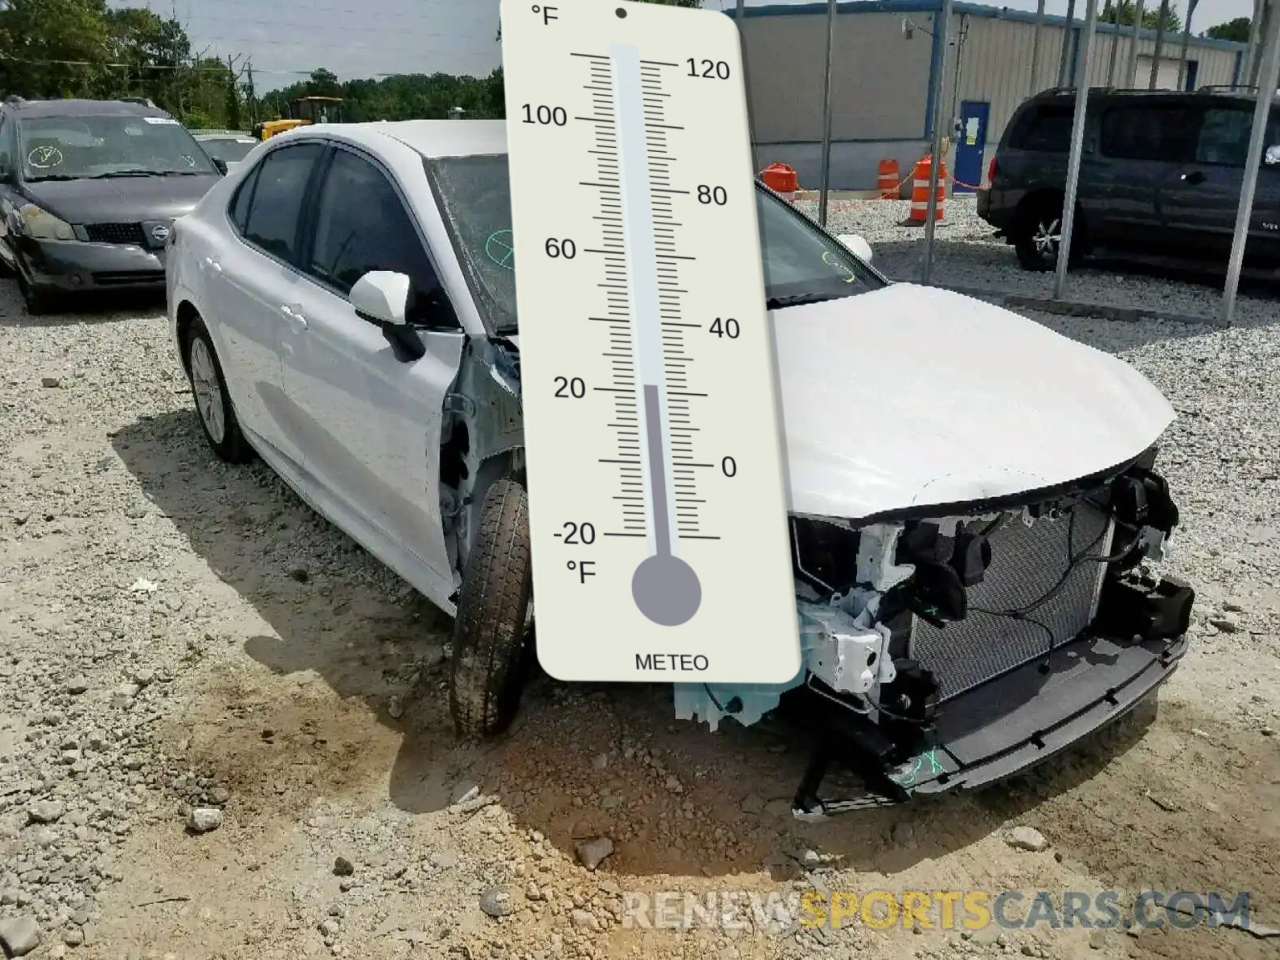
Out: 22 (°F)
